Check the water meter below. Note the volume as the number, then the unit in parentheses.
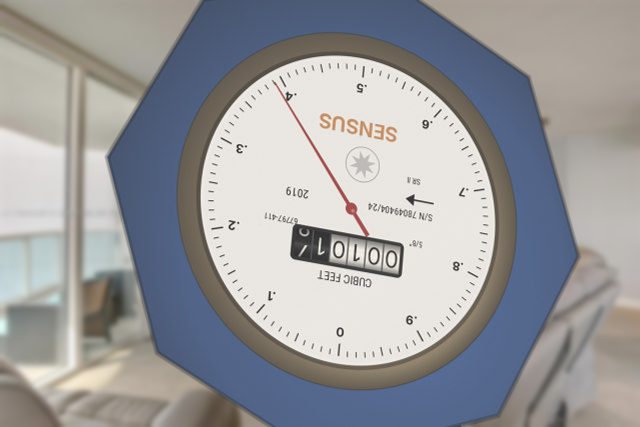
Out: 1017.39 (ft³)
